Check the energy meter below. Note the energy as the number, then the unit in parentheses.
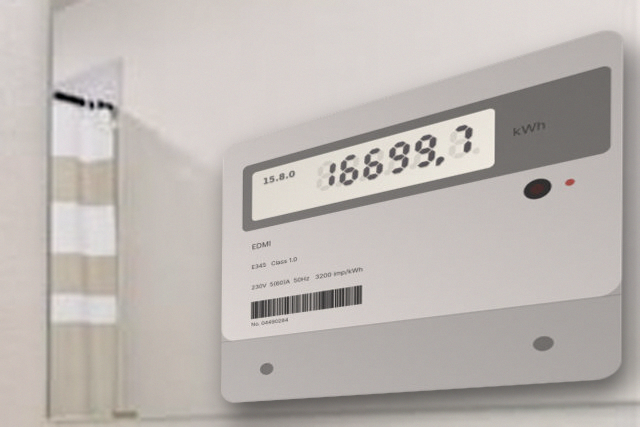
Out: 16699.7 (kWh)
